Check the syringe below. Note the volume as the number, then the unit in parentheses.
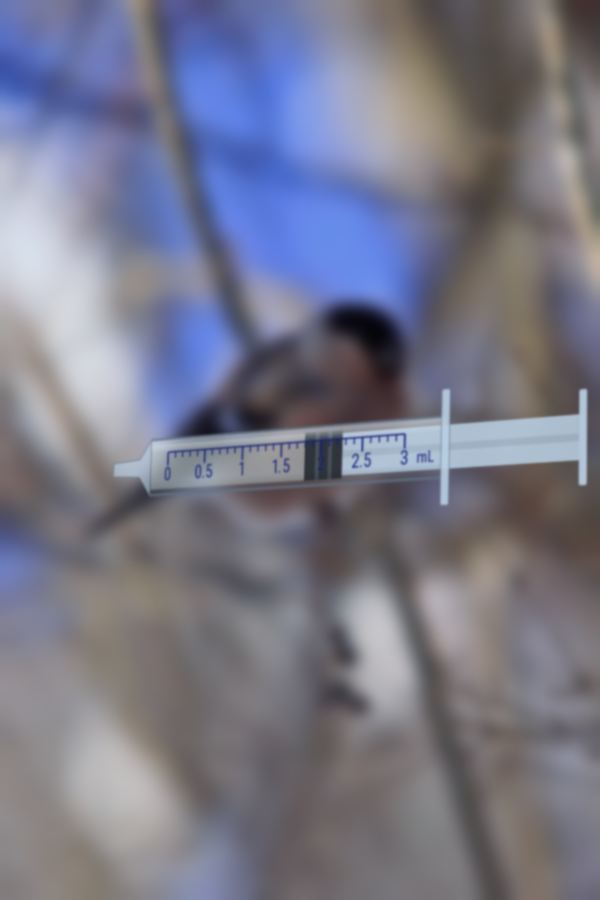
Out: 1.8 (mL)
